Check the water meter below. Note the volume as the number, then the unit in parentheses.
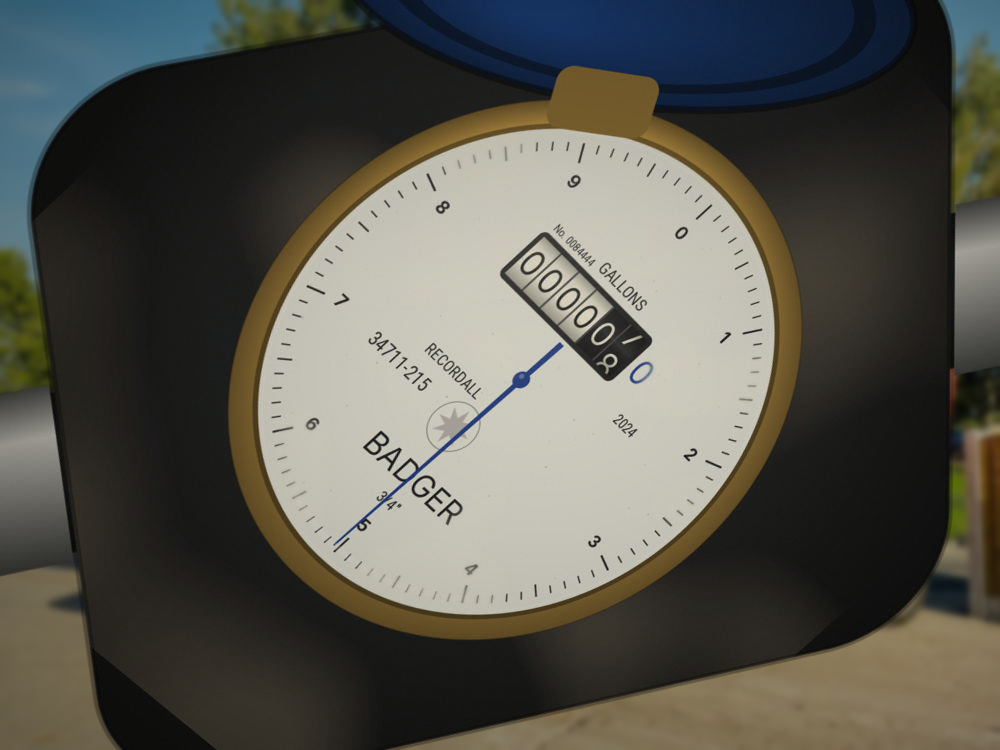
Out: 75.0 (gal)
